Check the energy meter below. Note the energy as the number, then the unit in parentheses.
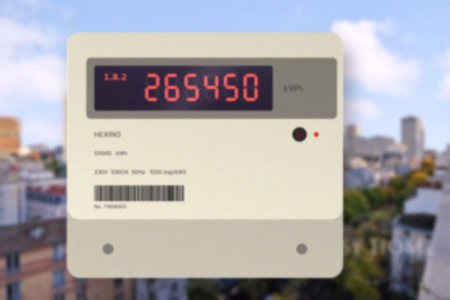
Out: 265450 (kWh)
